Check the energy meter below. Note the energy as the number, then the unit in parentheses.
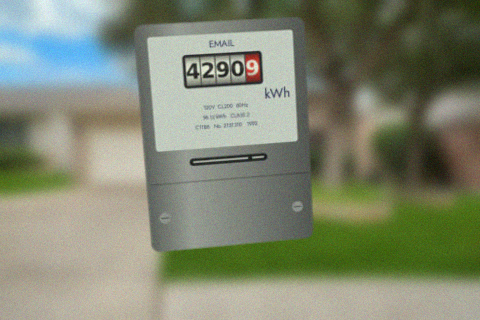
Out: 4290.9 (kWh)
